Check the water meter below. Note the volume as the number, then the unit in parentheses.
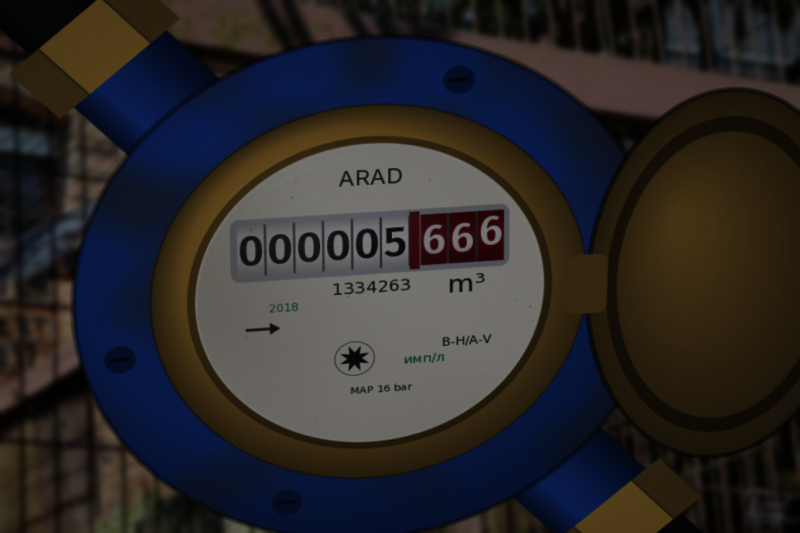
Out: 5.666 (m³)
